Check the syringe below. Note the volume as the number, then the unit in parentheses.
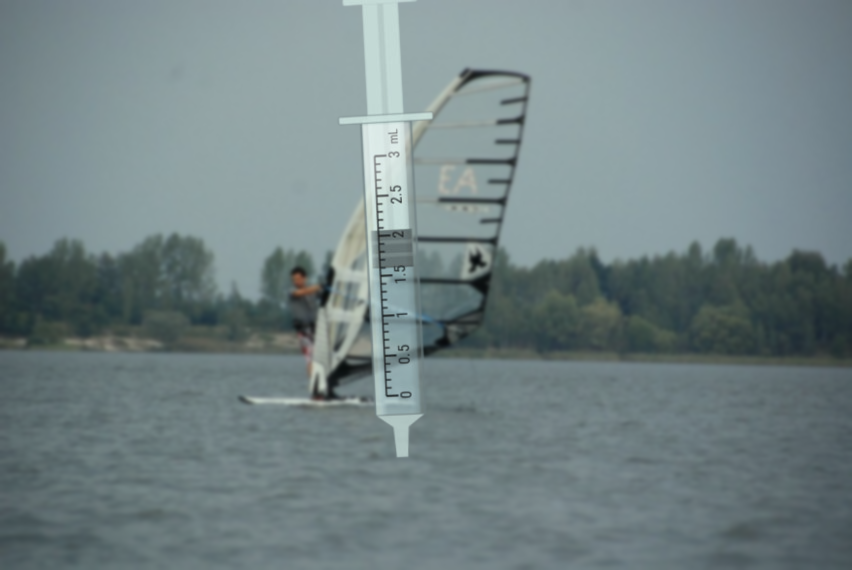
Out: 1.6 (mL)
